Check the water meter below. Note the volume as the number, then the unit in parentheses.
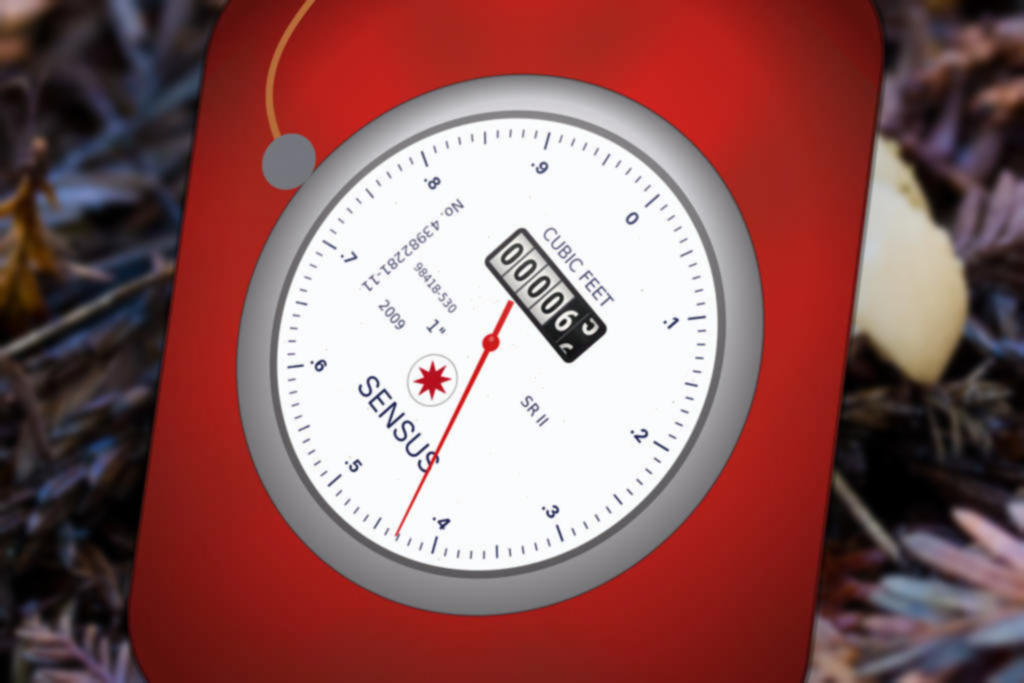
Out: 65.43 (ft³)
